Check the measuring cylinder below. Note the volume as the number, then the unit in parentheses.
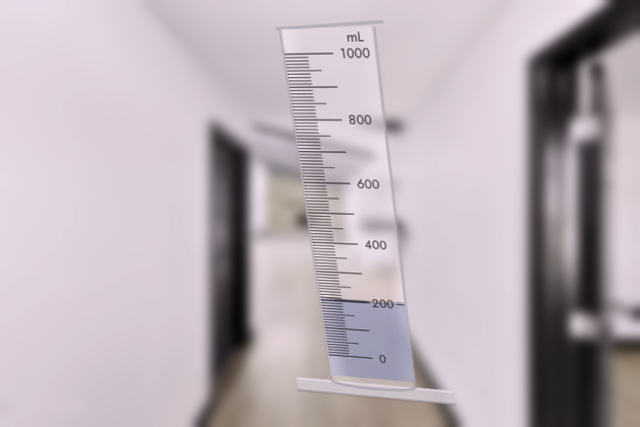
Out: 200 (mL)
